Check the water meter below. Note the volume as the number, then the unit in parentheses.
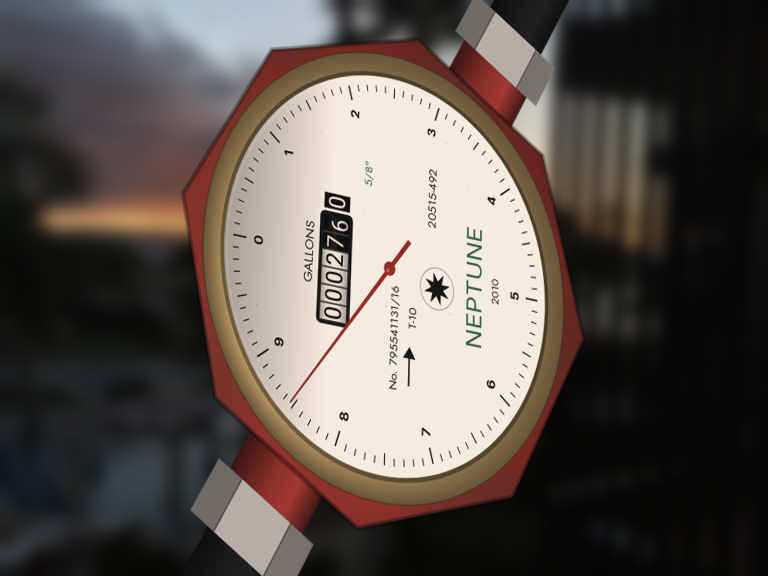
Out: 2758.5 (gal)
